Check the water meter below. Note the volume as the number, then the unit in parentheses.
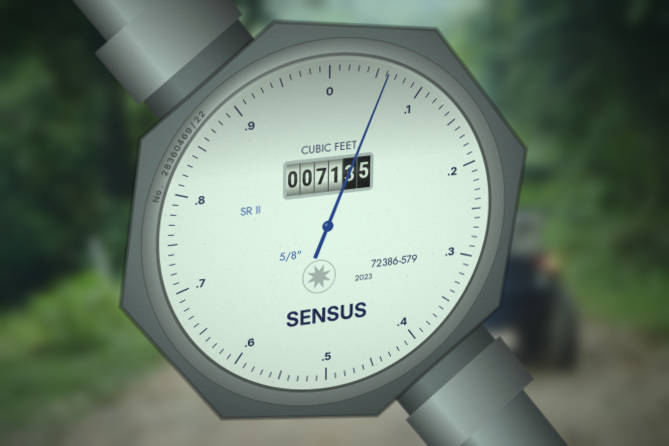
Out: 7135.06 (ft³)
